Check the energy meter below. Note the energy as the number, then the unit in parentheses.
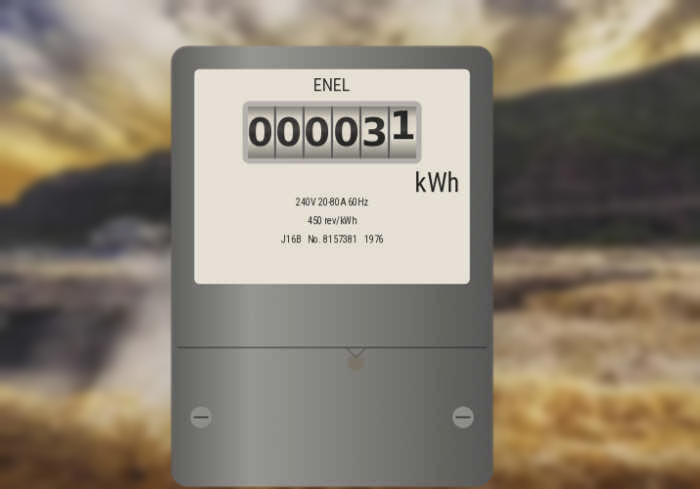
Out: 31 (kWh)
